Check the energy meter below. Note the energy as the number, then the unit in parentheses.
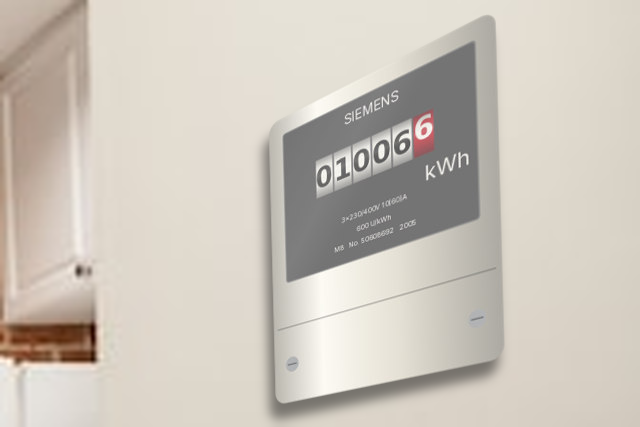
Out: 1006.6 (kWh)
